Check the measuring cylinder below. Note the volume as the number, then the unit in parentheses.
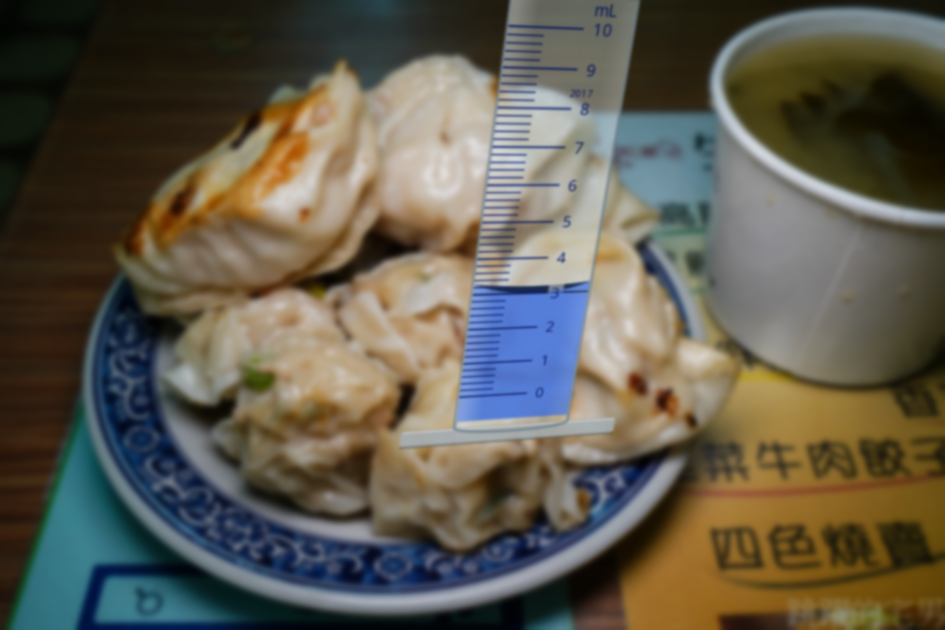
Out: 3 (mL)
